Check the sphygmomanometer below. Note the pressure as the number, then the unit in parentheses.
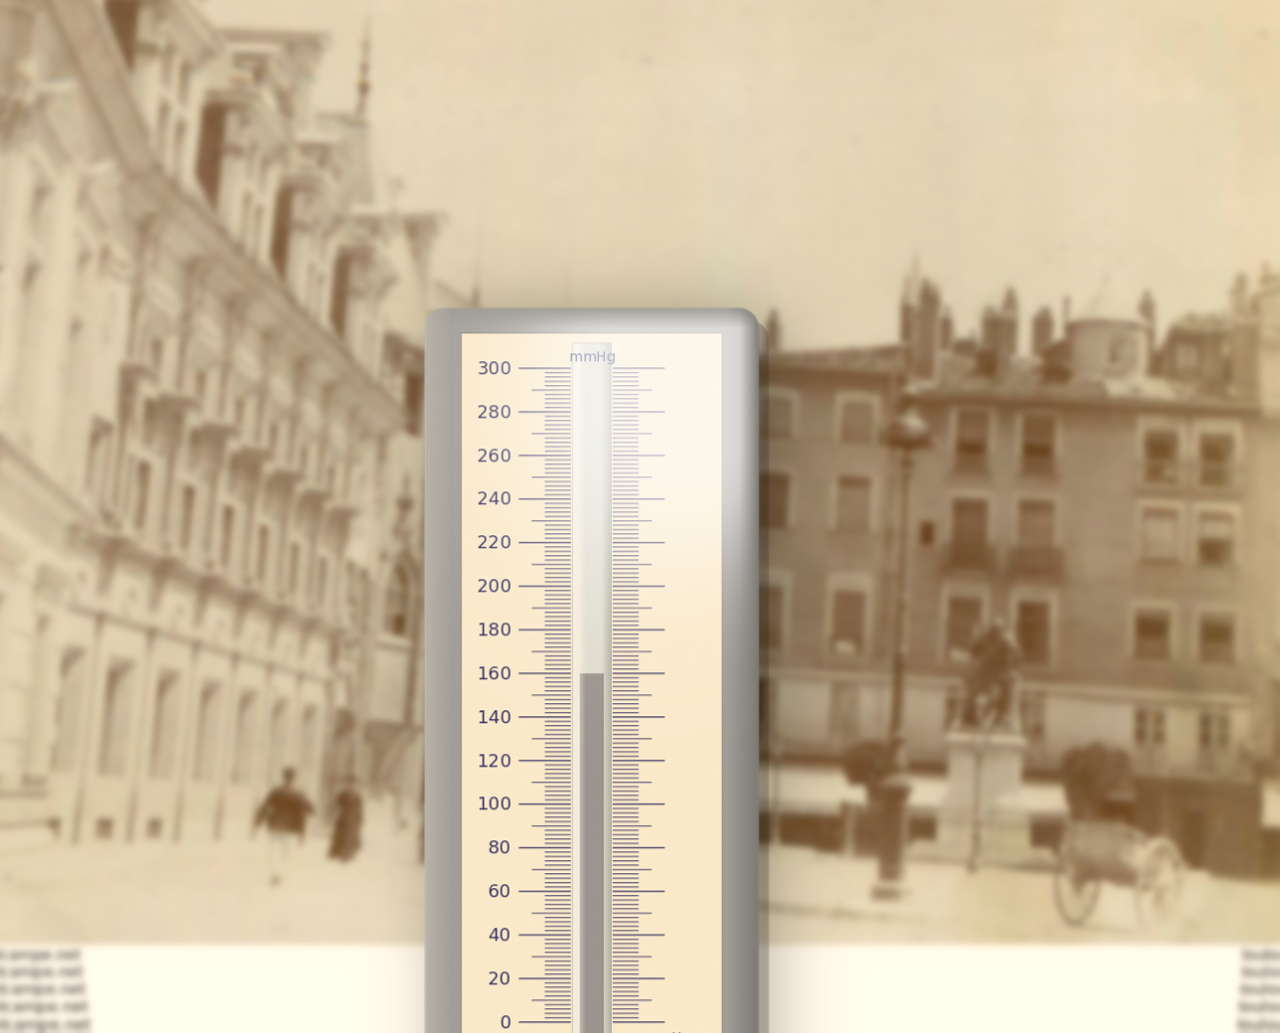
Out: 160 (mmHg)
